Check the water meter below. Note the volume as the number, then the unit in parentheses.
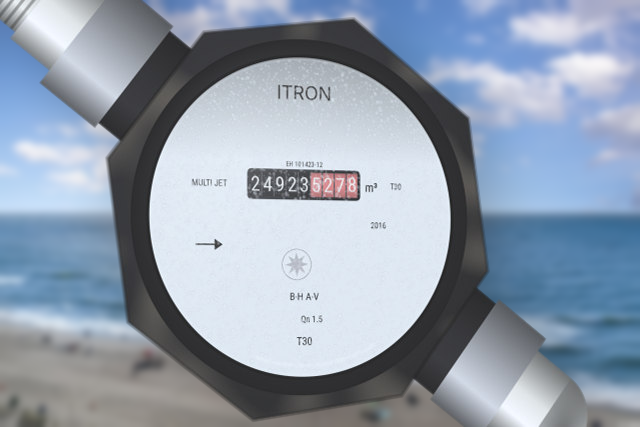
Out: 24923.5278 (m³)
